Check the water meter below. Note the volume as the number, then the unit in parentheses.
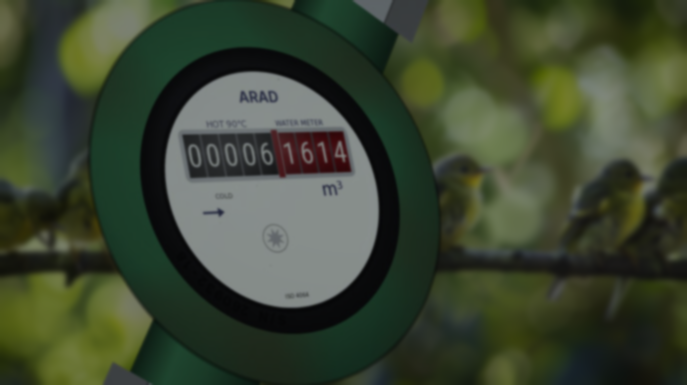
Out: 6.1614 (m³)
